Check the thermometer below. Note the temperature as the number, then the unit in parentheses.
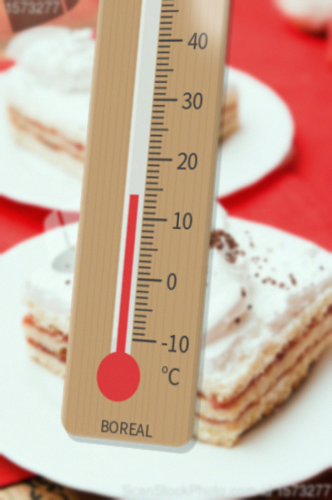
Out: 14 (°C)
